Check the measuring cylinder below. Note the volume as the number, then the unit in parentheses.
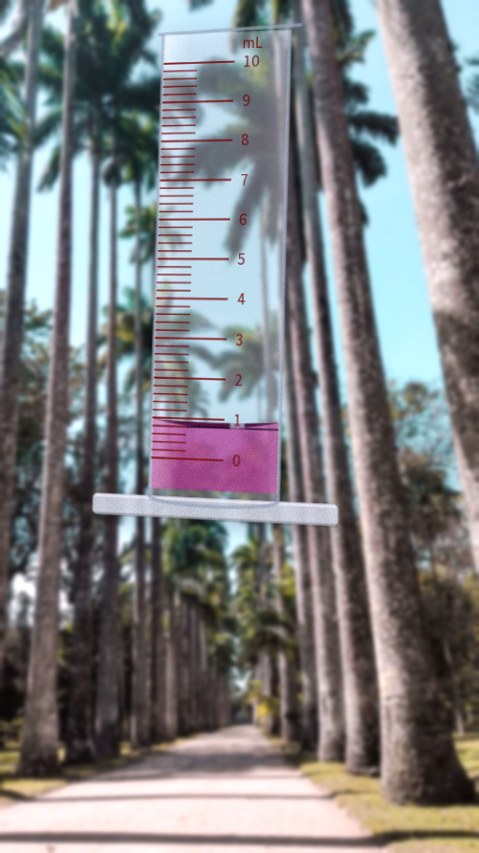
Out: 0.8 (mL)
